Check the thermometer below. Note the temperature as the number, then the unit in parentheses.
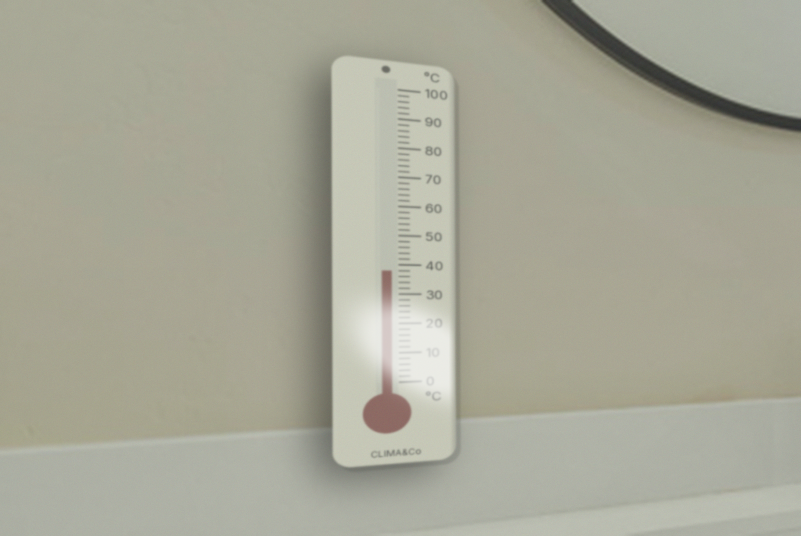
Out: 38 (°C)
